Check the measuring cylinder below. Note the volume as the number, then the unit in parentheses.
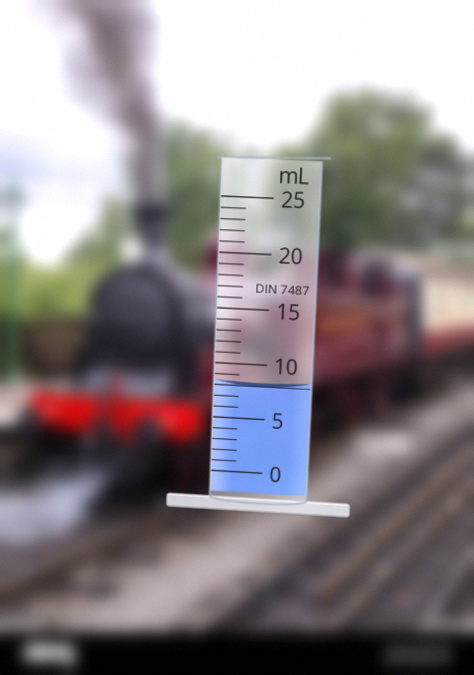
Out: 8 (mL)
